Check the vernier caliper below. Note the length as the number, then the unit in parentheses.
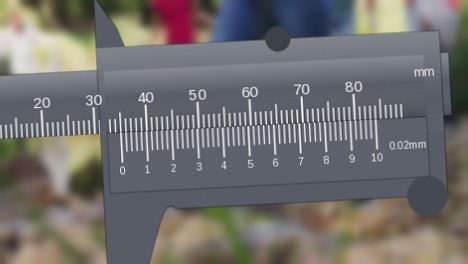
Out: 35.0 (mm)
